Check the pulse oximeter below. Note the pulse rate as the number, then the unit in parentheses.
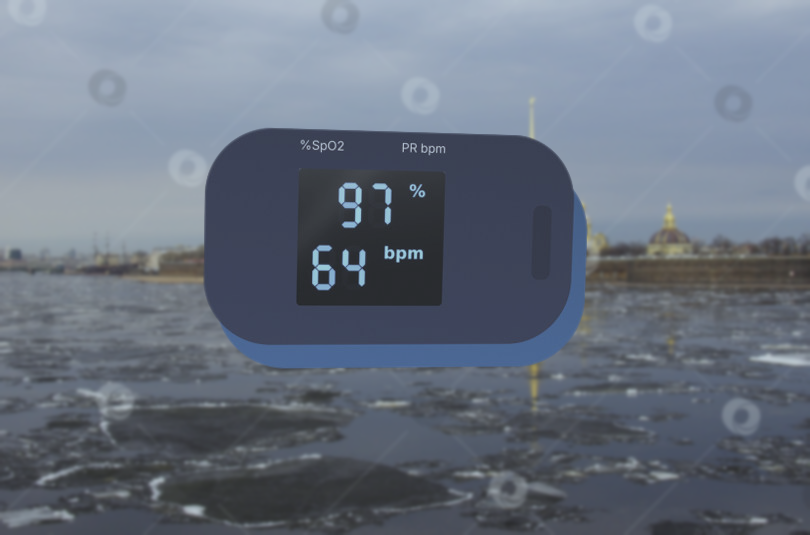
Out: 64 (bpm)
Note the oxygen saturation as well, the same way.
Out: 97 (%)
